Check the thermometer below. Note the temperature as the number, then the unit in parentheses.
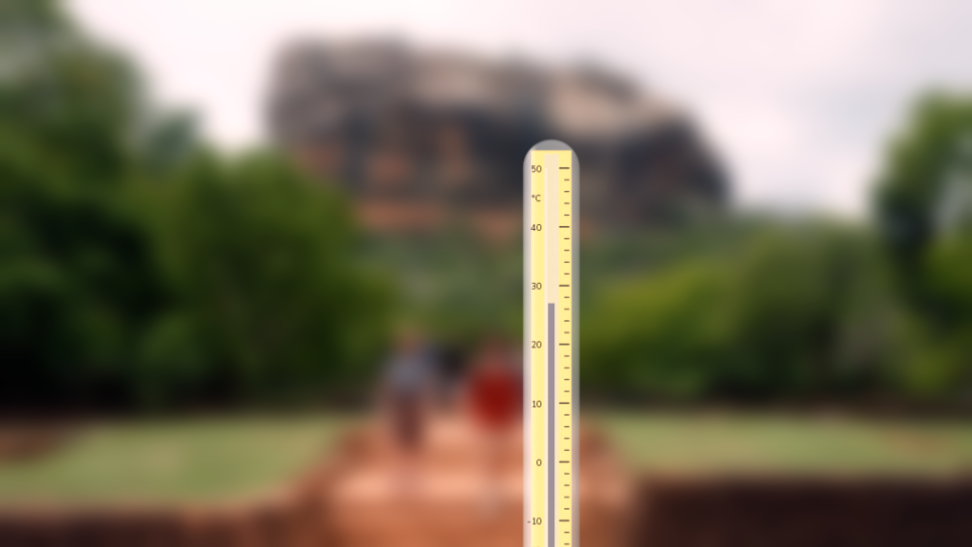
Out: 27 (°C)
